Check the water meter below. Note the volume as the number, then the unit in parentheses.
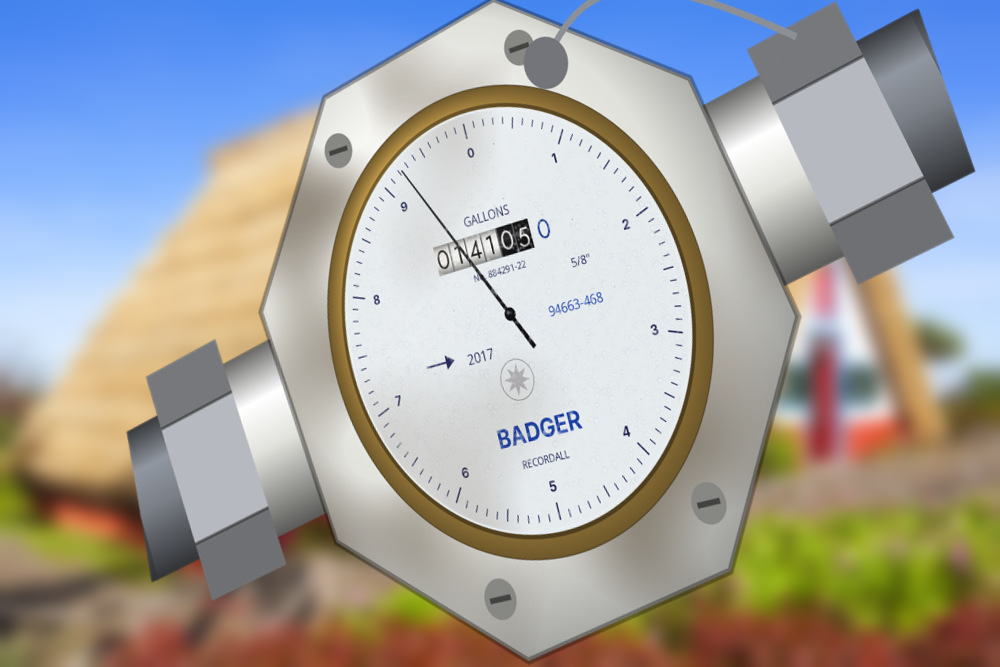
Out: 141049.2 (gal)
